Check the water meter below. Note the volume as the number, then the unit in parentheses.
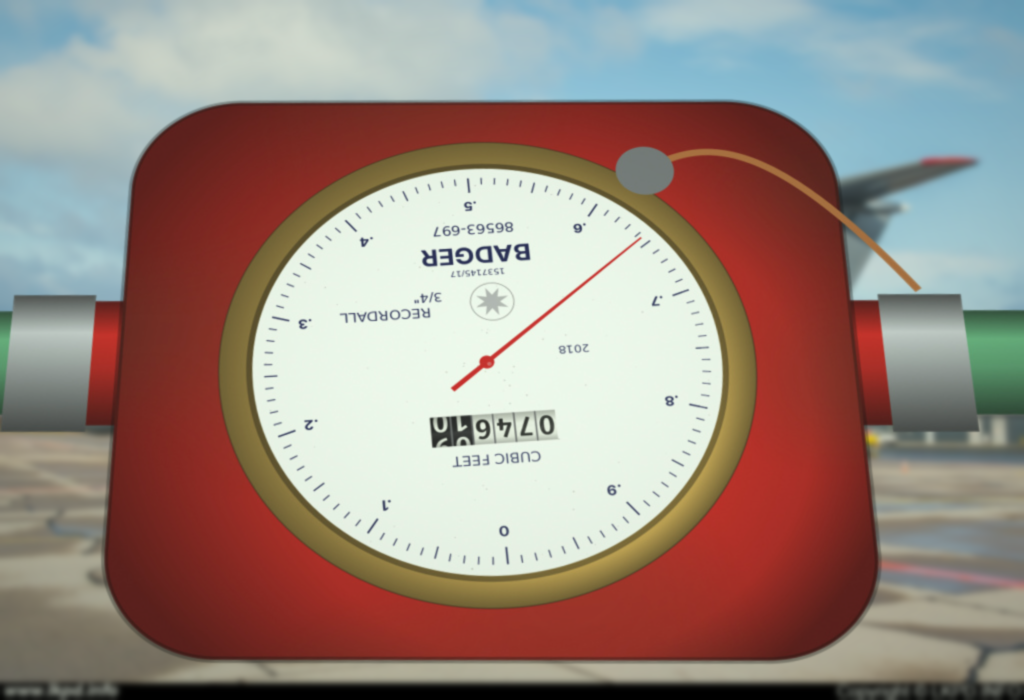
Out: 74609.64 (ft³)
